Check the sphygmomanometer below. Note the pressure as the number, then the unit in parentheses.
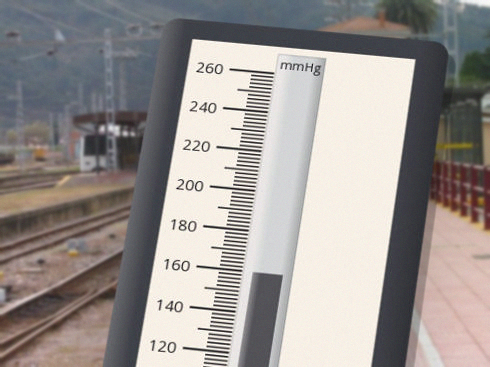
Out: 160 (mmHg)
